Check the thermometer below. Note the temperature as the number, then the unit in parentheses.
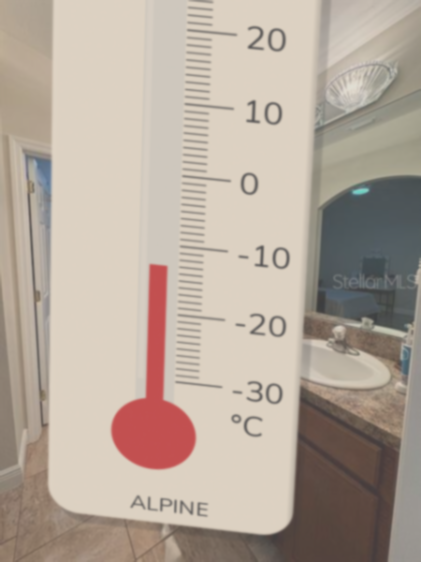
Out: -13 (°C)
